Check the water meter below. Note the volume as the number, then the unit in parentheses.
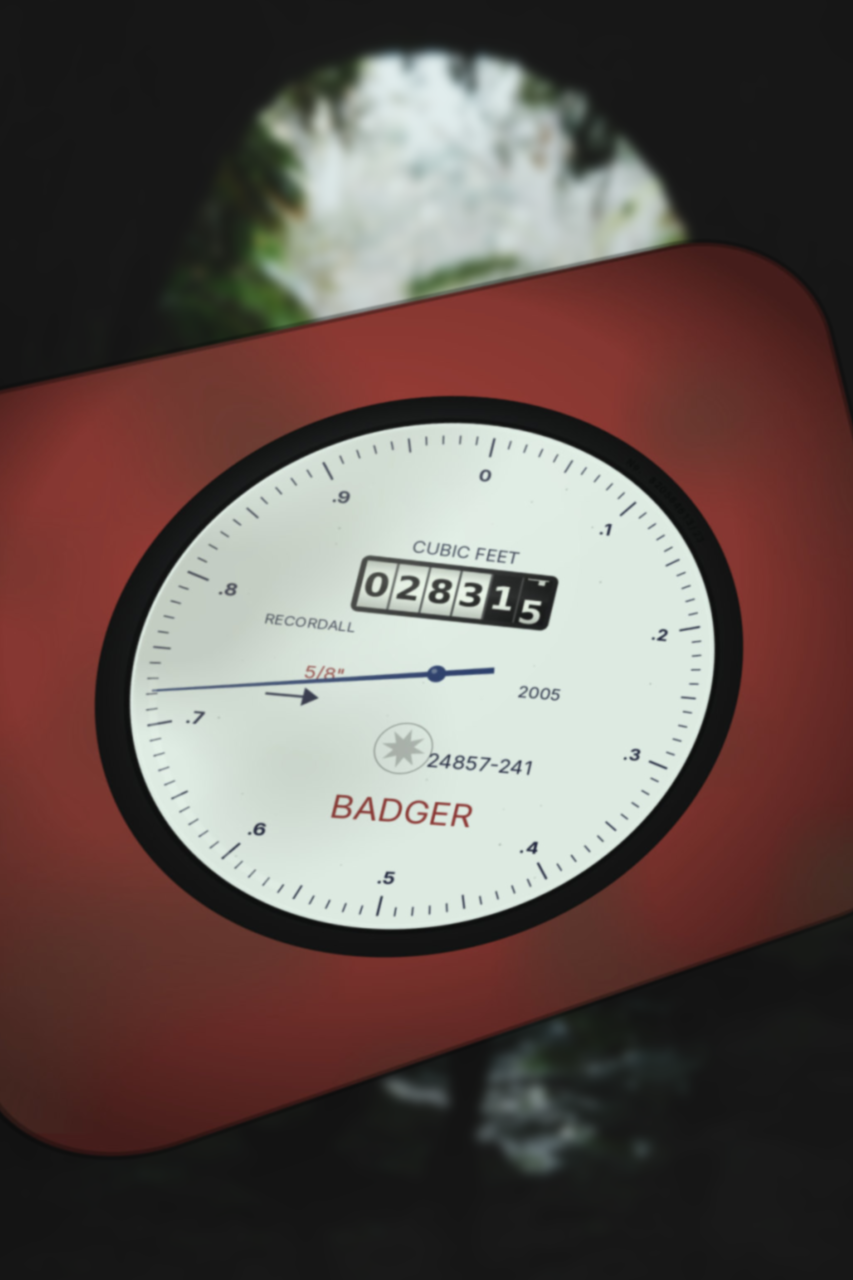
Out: 28314.72 (ft³)
